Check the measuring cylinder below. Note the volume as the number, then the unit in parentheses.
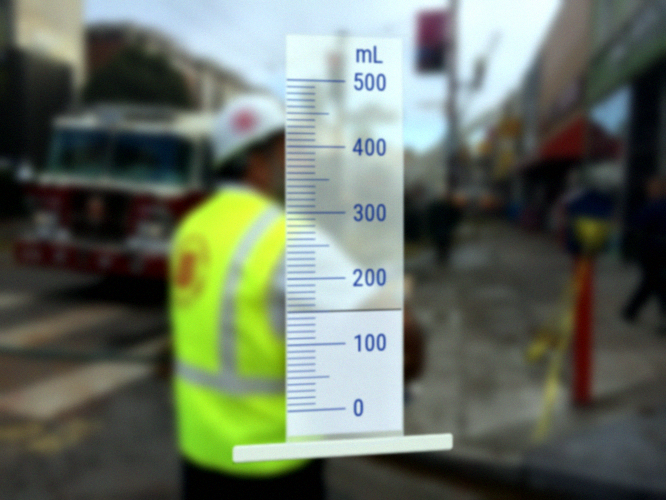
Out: 150 (mL)
